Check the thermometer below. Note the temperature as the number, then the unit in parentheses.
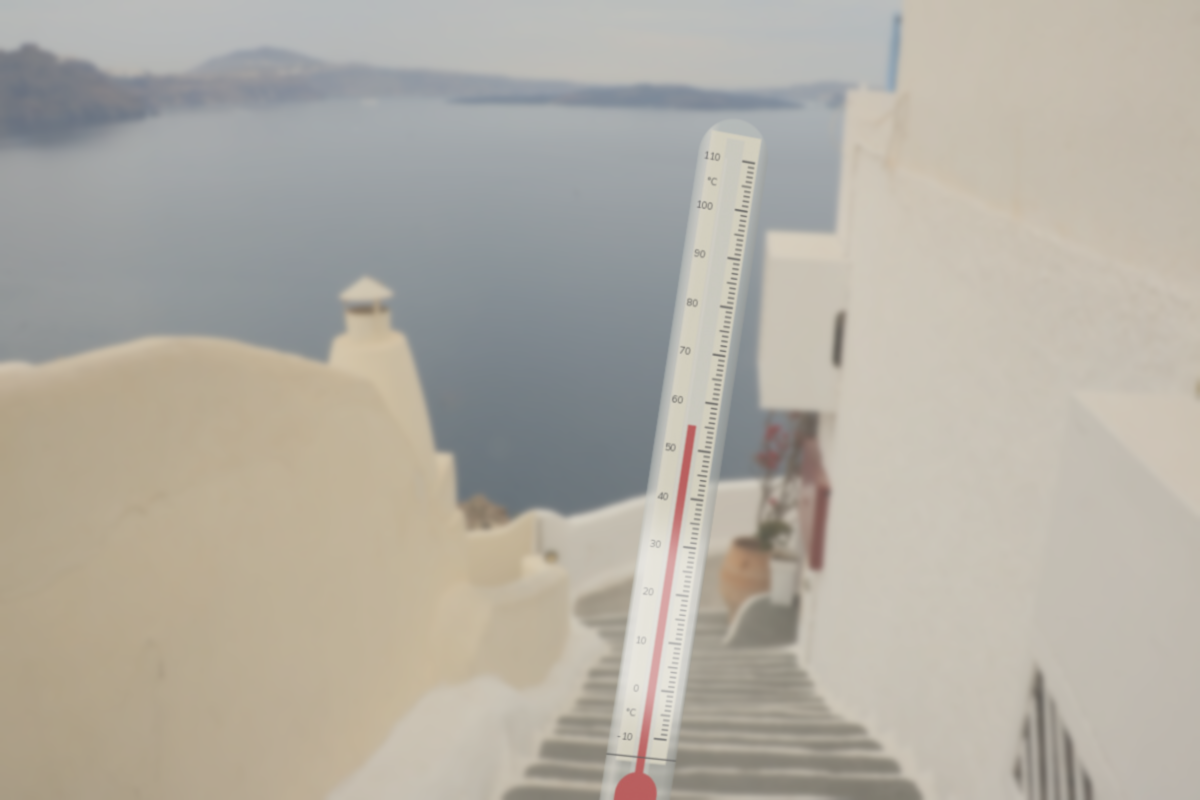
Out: 55 (°C)
